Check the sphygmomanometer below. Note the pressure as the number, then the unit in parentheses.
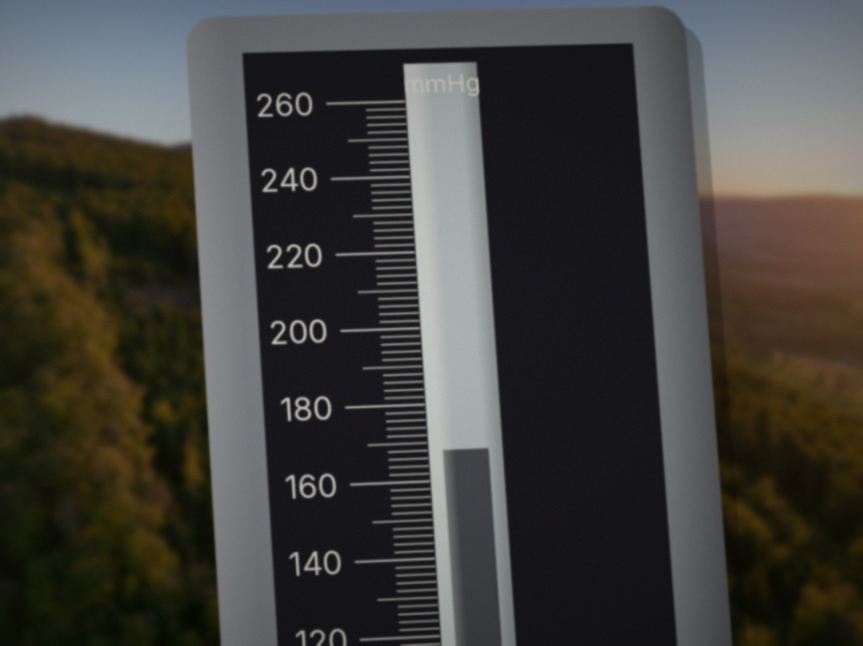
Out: 168 (mmHg)
